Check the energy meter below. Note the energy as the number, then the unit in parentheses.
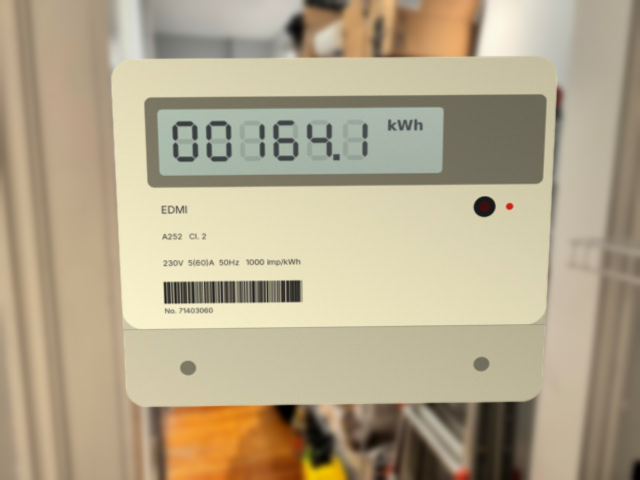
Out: 164.1 (kWh)
